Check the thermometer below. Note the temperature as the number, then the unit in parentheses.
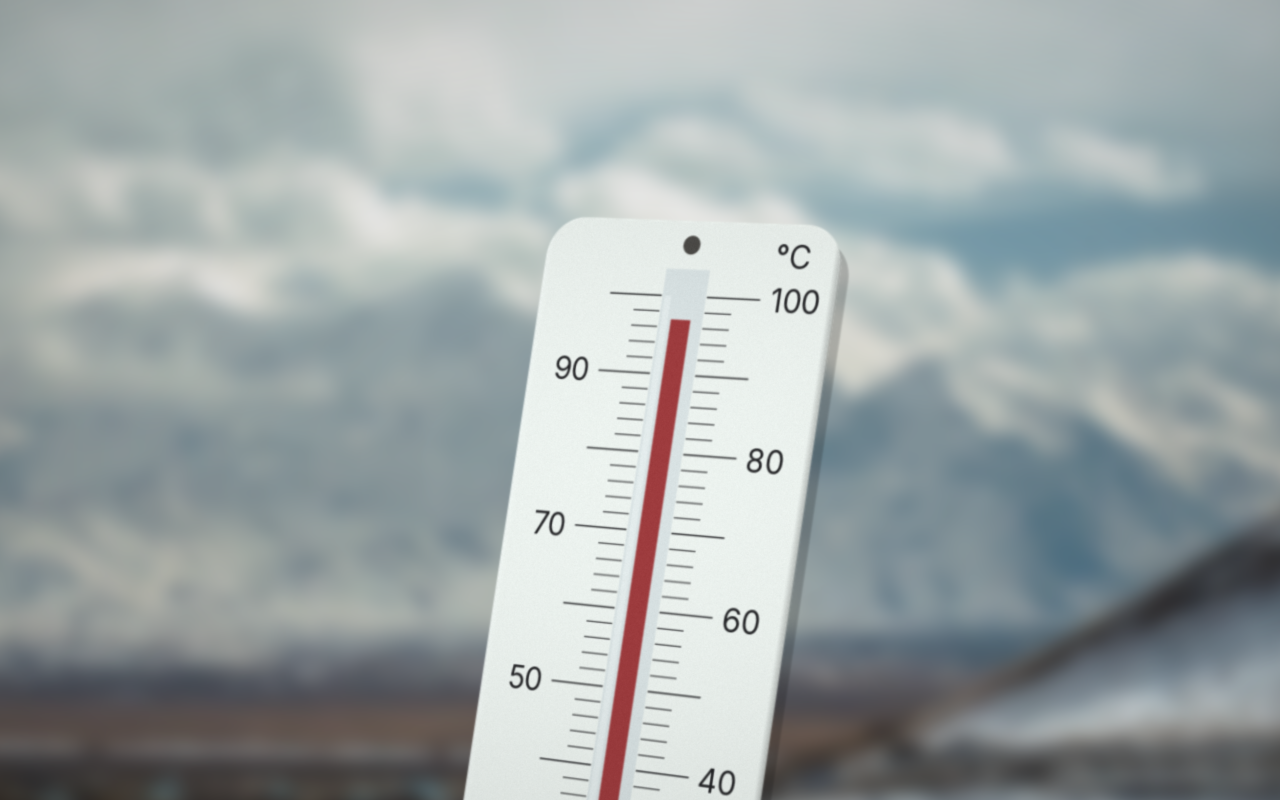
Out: 97 (°C)
